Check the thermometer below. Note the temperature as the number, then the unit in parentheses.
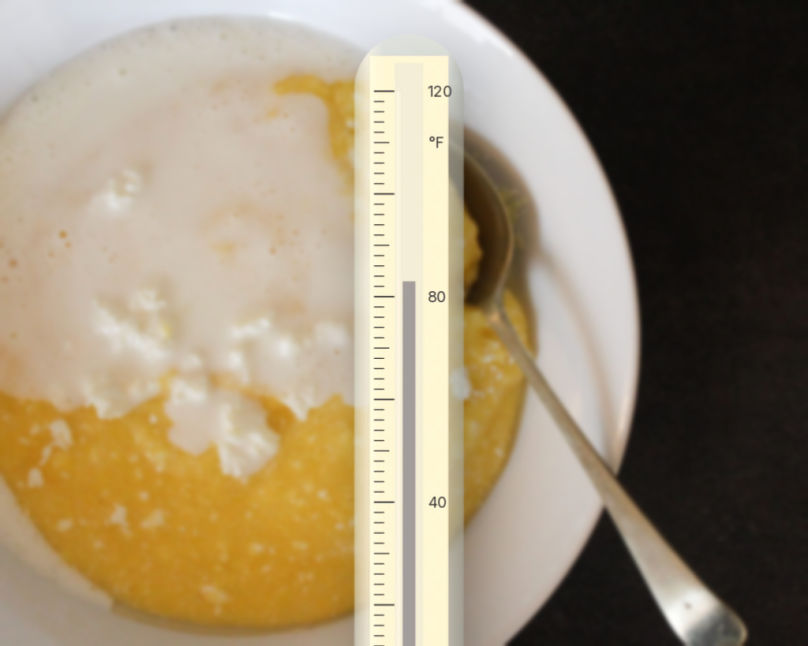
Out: 83 (°F)
